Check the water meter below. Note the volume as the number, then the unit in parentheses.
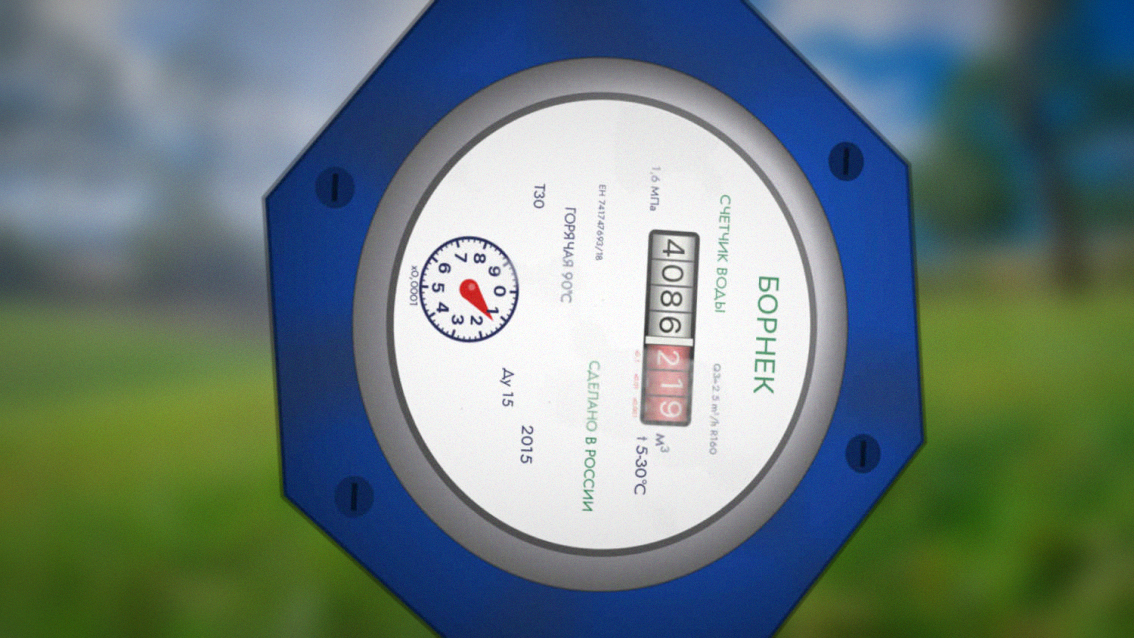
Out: 4086.2191 (m³)
